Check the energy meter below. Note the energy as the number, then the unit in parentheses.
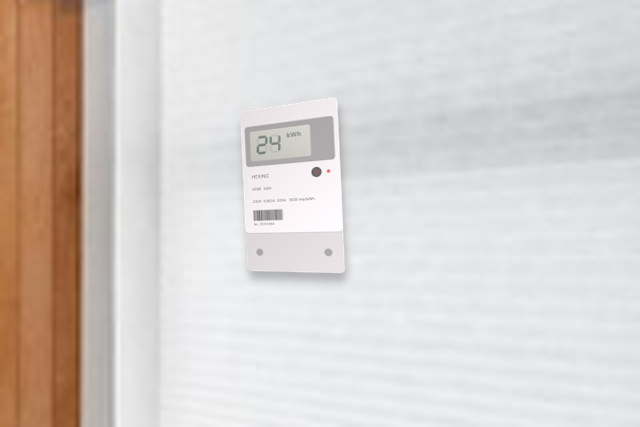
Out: 24 (kWh)
